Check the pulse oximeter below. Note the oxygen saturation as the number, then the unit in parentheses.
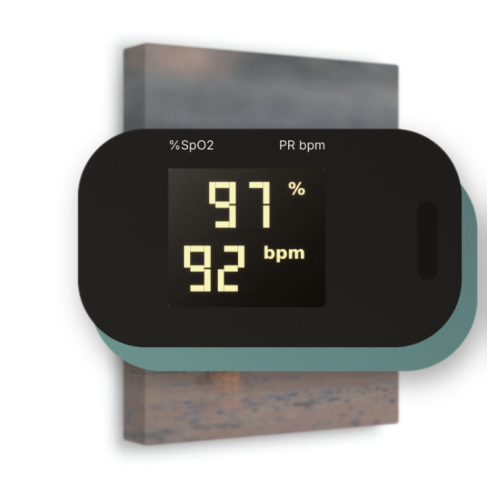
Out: 97 (%)
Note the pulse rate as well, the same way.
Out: 92 (bpm)
